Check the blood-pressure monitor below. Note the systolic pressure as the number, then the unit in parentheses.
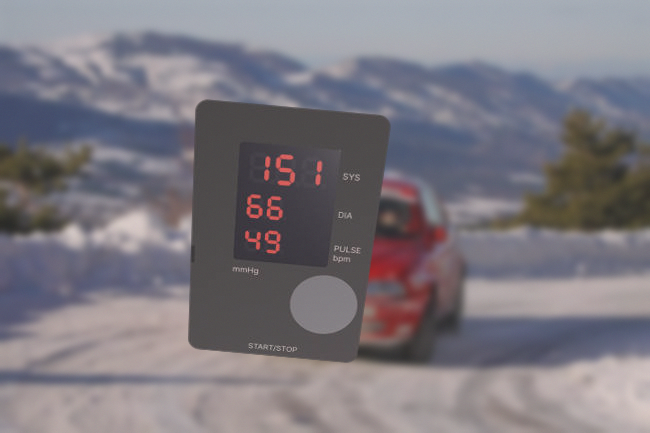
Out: 151 (mmHg)
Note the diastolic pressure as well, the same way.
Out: 66 (mmHg)
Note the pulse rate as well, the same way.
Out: 49 (bpm)
